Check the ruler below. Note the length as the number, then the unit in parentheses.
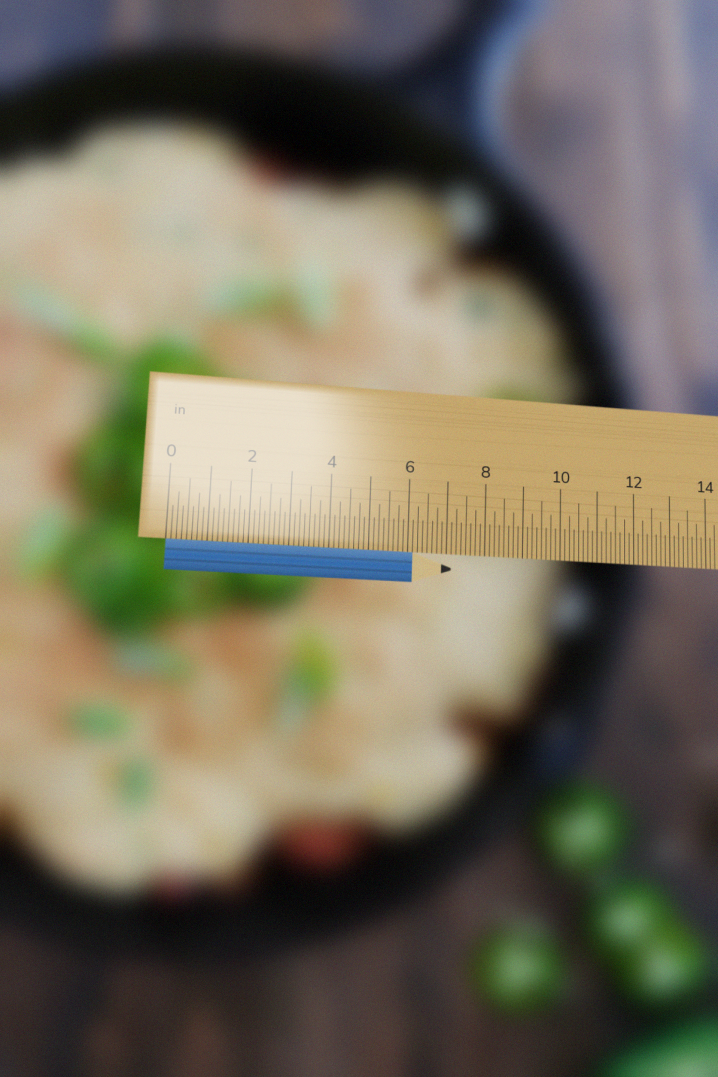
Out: 7.125 (in)
